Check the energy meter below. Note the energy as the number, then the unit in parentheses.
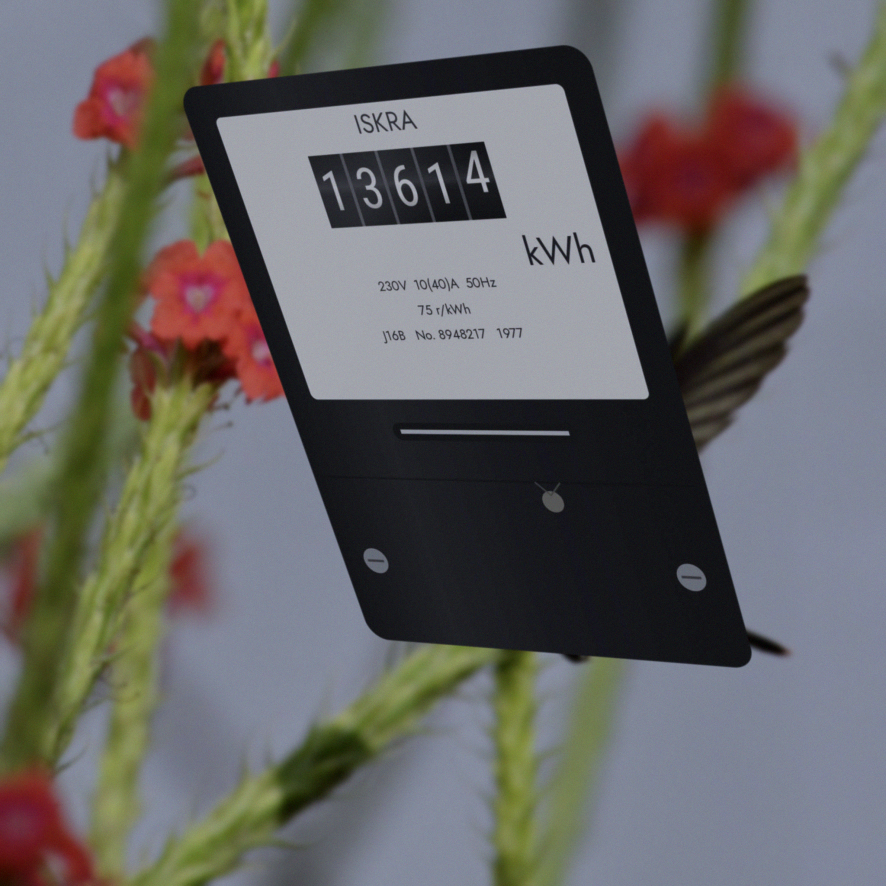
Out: 13614 (kWh)
